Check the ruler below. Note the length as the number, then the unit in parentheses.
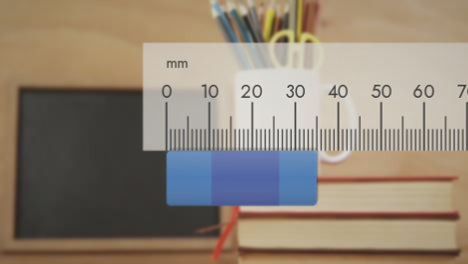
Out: 35 (mm)
